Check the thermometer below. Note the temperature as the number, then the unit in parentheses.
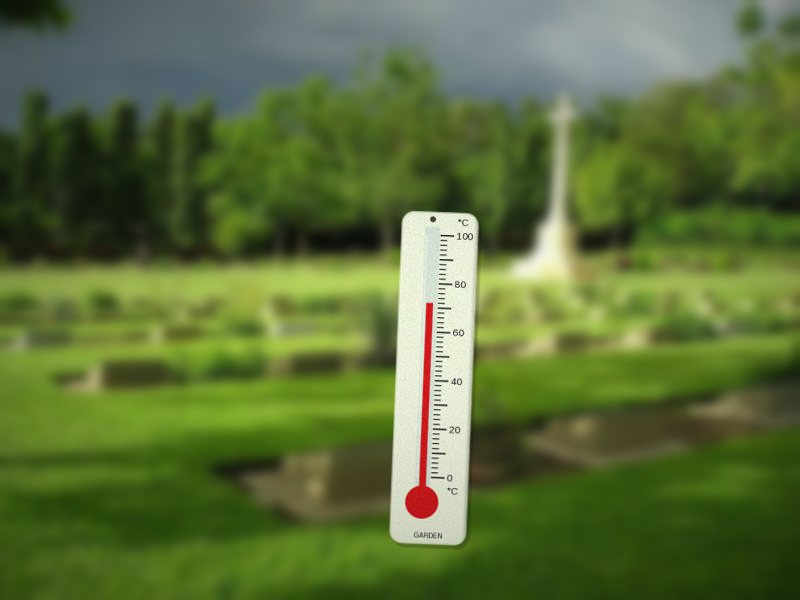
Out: 72 (°C)
